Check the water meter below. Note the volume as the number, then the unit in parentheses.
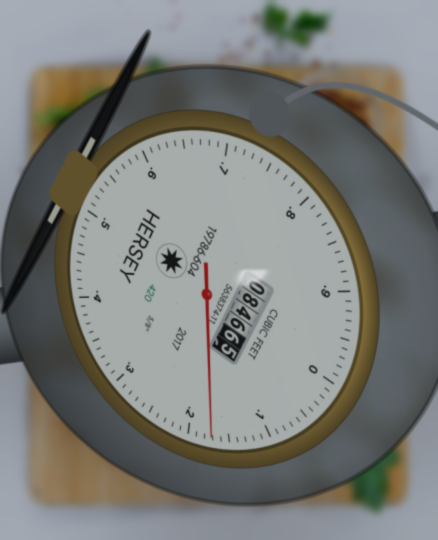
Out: 84665.17 (ft³)
